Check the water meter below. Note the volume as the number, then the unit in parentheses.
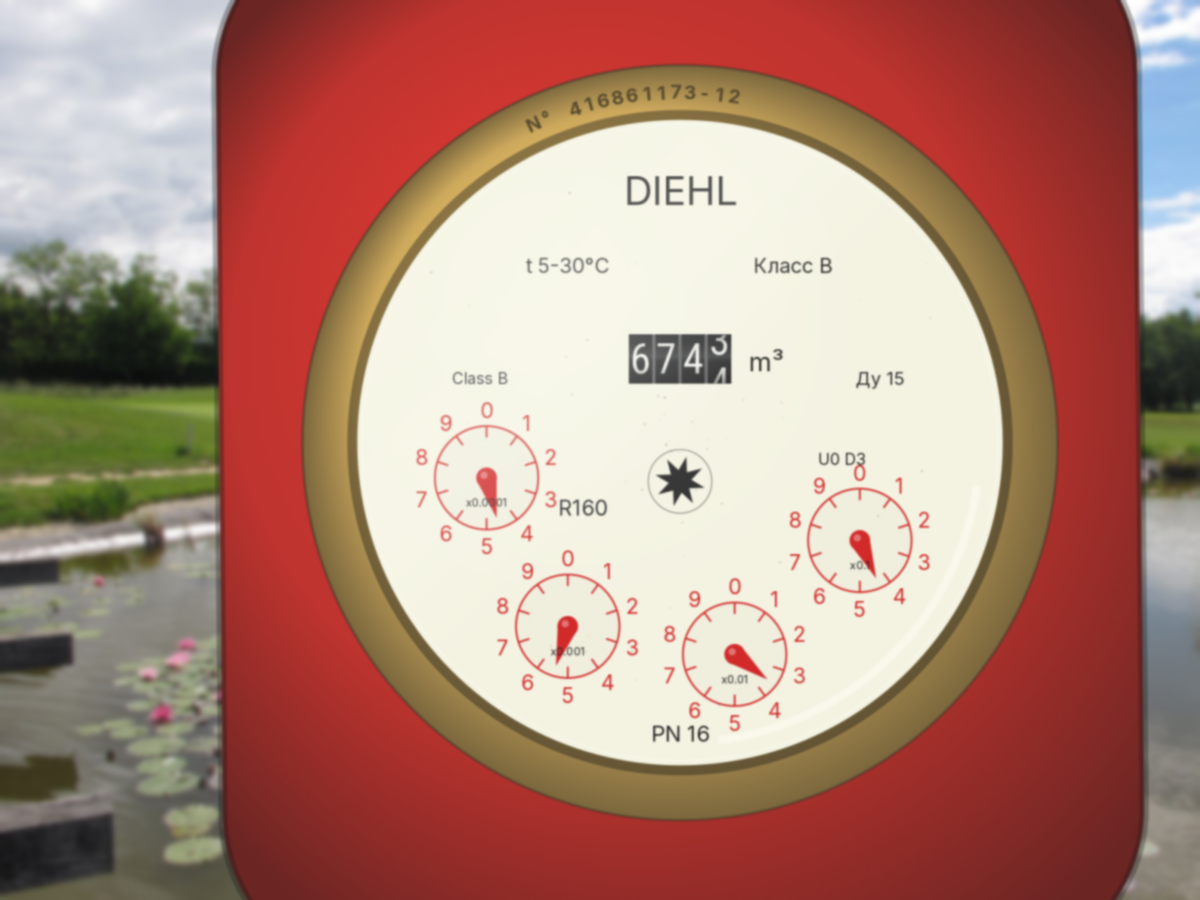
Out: 6743.4354 (m³)
